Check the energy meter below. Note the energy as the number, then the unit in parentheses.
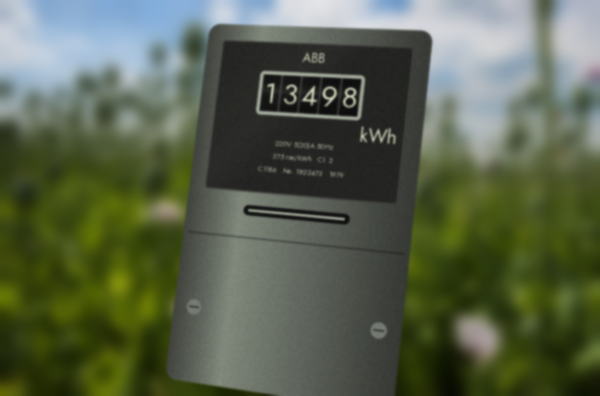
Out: 13498 (kWh)
